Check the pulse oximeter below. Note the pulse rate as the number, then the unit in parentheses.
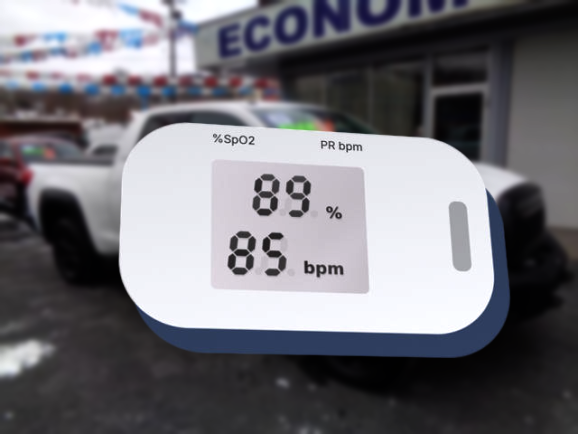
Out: 85 (bpm)
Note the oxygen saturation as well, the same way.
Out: 89 (%)
